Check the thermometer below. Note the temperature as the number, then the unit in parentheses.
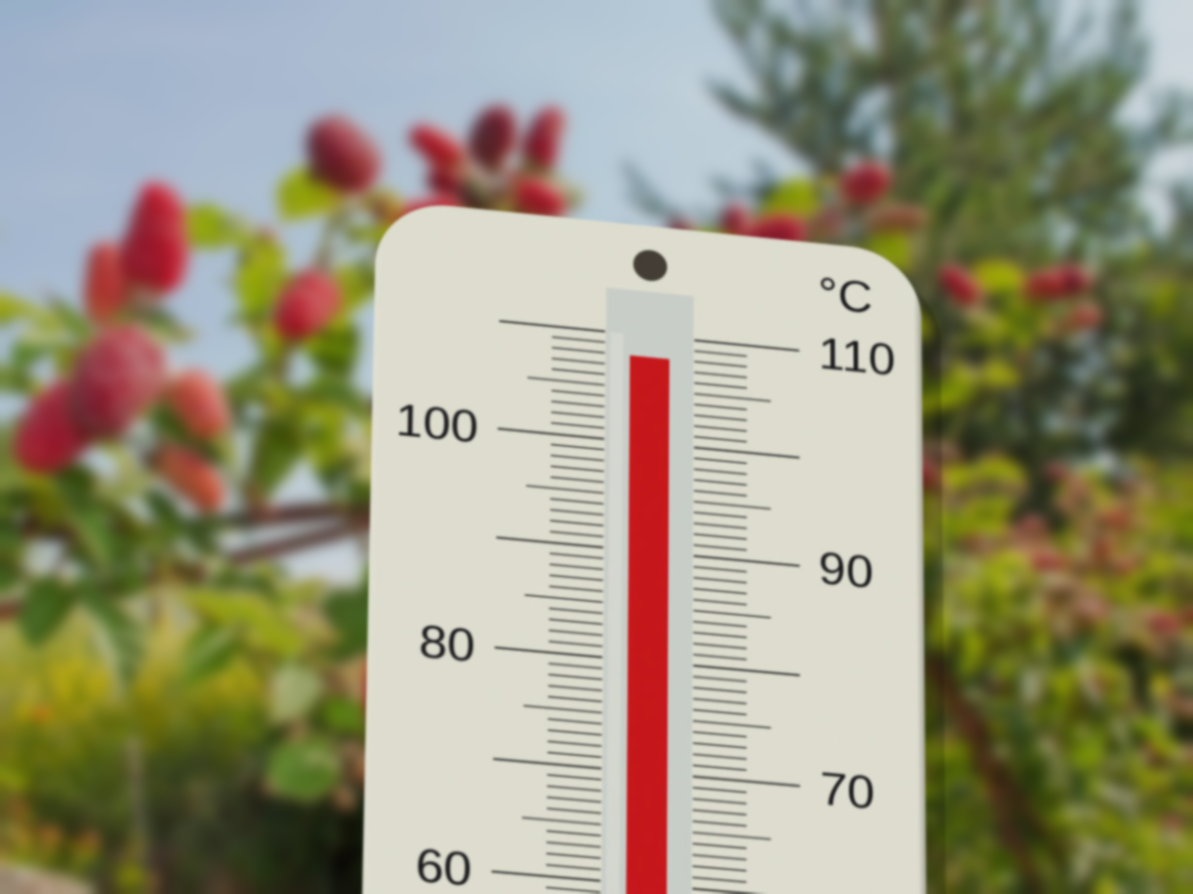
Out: 108 (°C)
